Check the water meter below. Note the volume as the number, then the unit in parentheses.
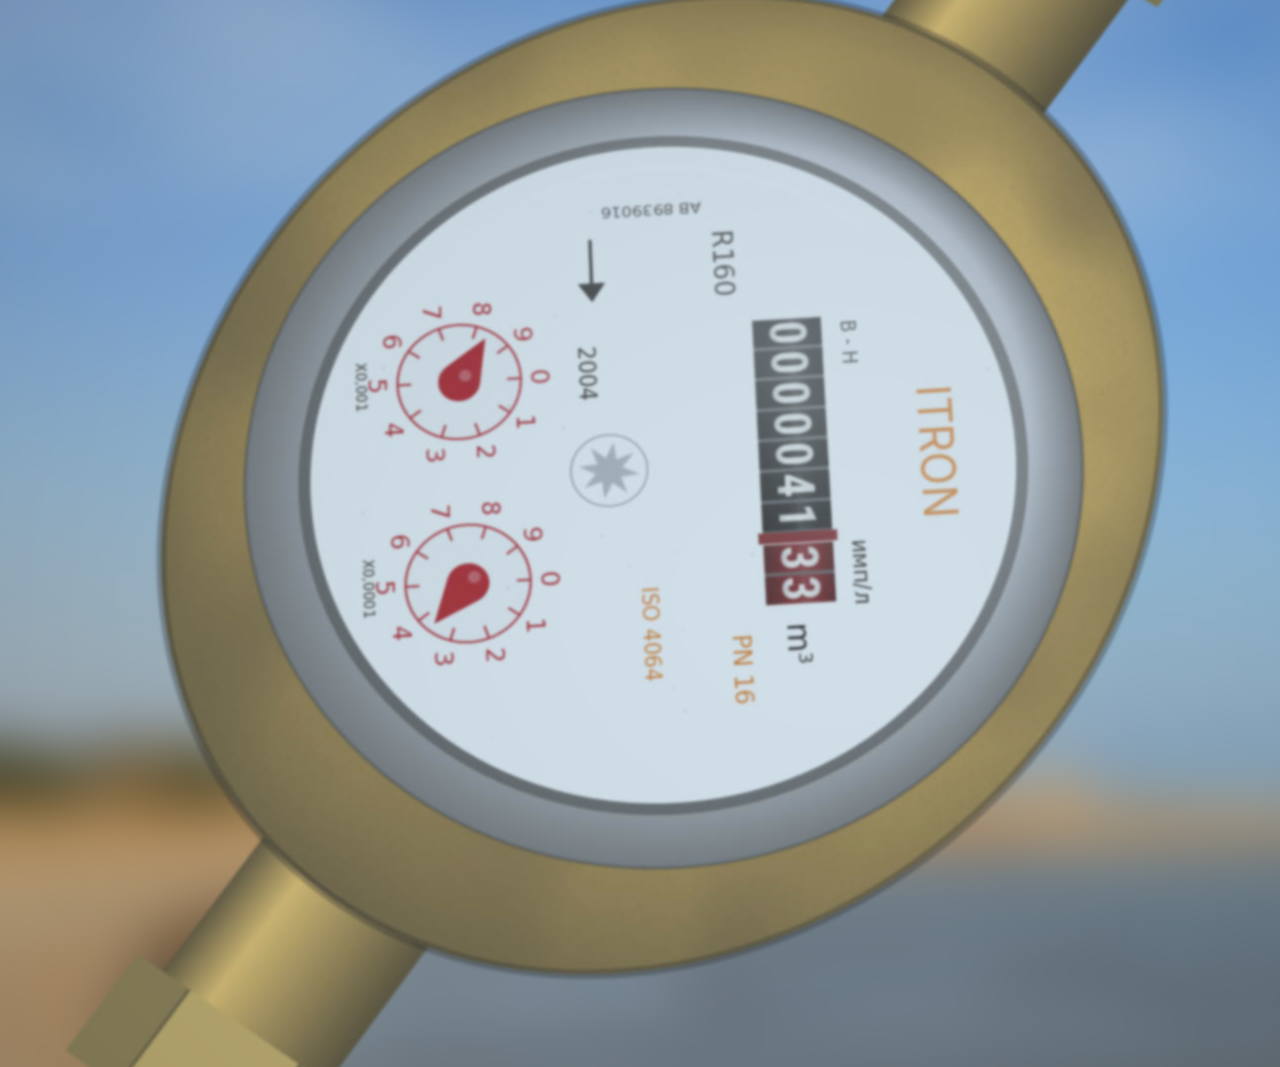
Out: 41.3383 (m³)
